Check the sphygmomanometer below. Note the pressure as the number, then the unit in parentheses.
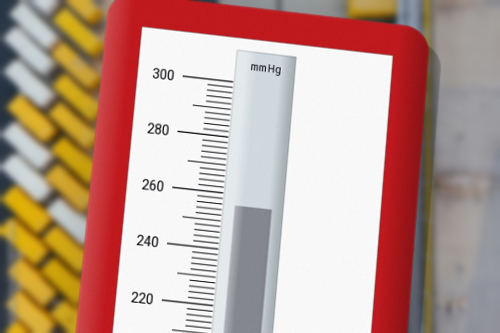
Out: 256 (mmHg)
